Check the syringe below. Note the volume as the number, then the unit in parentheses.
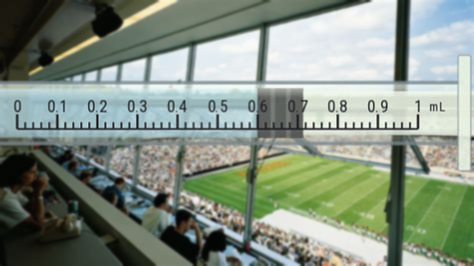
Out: 0.6 (mL)
